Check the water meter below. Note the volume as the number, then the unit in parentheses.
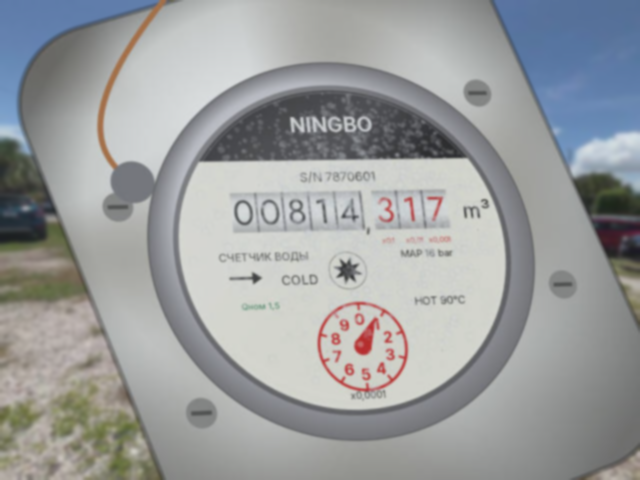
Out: 814.3170 (m³)
